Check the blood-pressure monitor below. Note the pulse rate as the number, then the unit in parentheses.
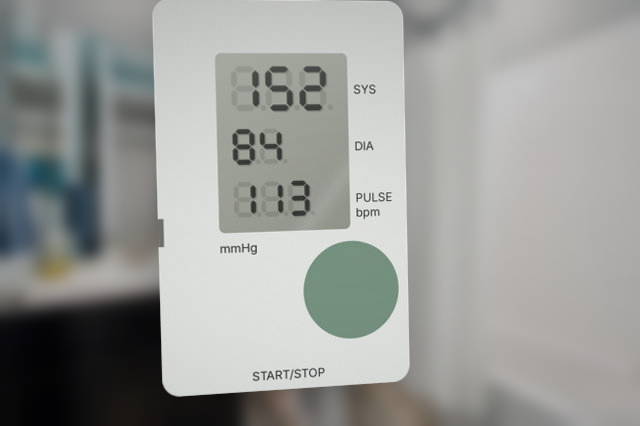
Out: 113 (bpm)
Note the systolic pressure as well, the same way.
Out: 152 (mmHg)
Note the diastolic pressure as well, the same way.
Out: 84 (mmHg)
